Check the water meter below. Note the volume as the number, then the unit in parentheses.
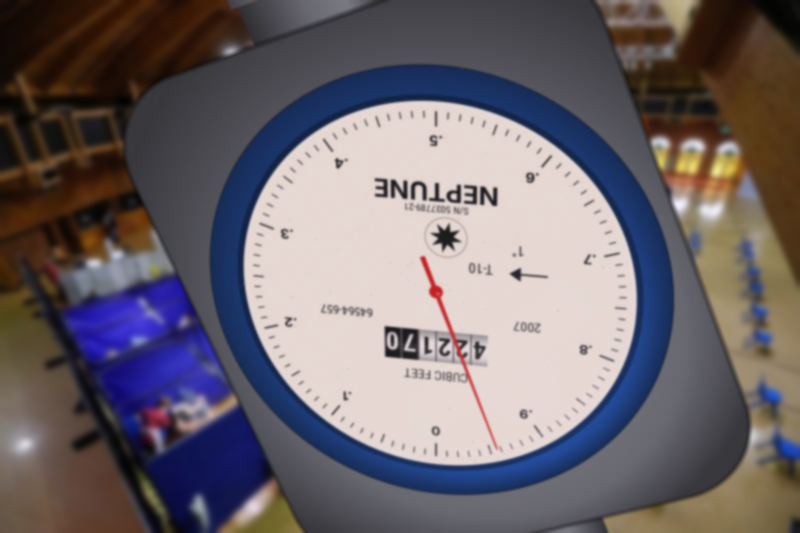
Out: 422169.94 (ft³)
